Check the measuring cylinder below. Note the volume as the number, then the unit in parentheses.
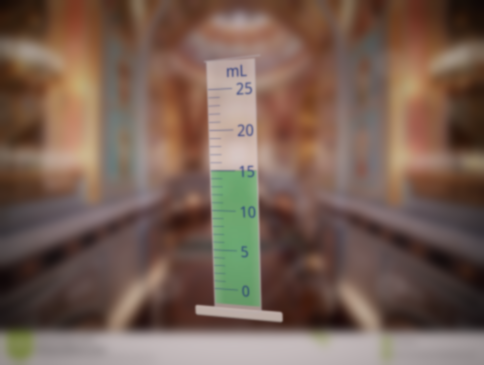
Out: 15 (mL)
